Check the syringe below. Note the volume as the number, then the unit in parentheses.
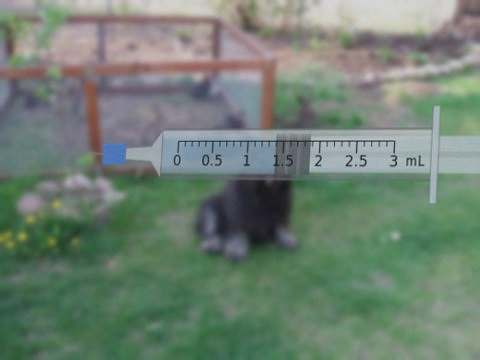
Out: 1.4 (mL)
